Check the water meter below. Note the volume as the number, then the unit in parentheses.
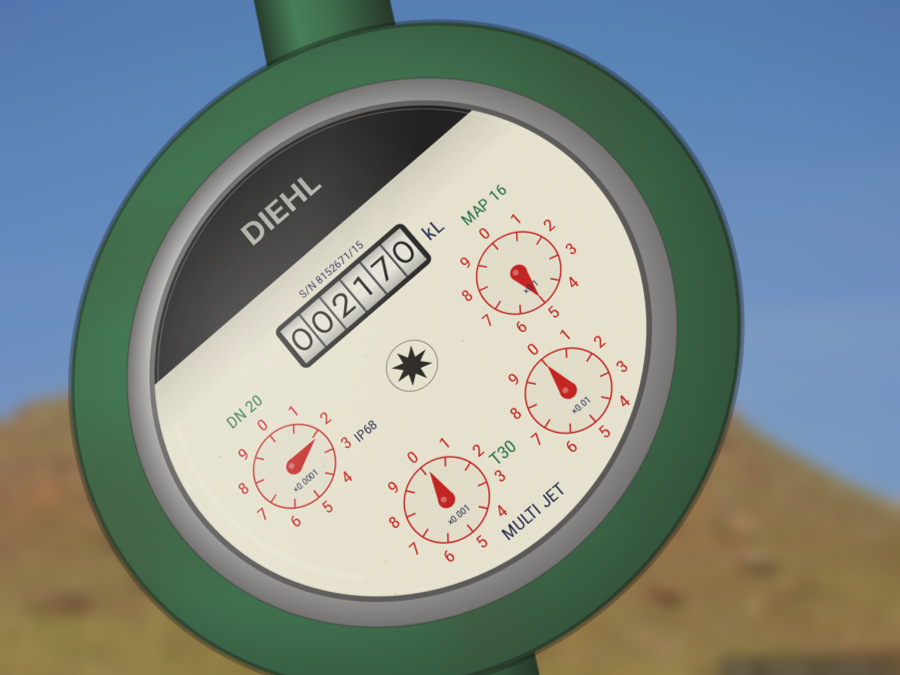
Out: 2170.5002 (kL)
